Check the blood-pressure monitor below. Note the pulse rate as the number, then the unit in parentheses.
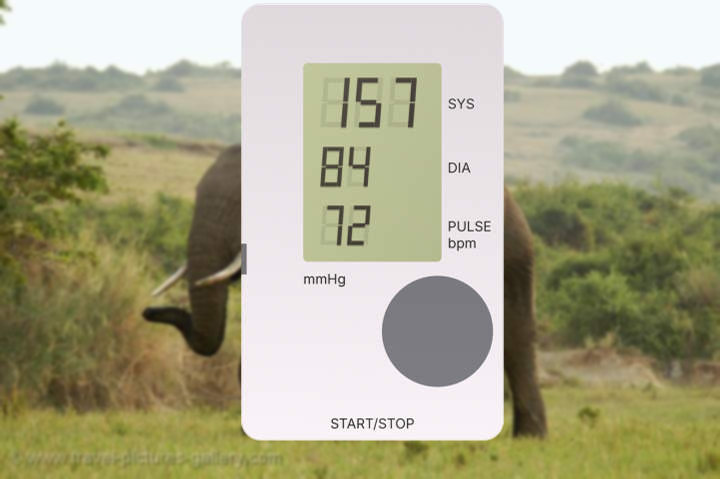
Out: 72 (bpm)
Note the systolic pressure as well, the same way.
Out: 157 (mmHg)
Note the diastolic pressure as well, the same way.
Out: 84 (mmHg)
